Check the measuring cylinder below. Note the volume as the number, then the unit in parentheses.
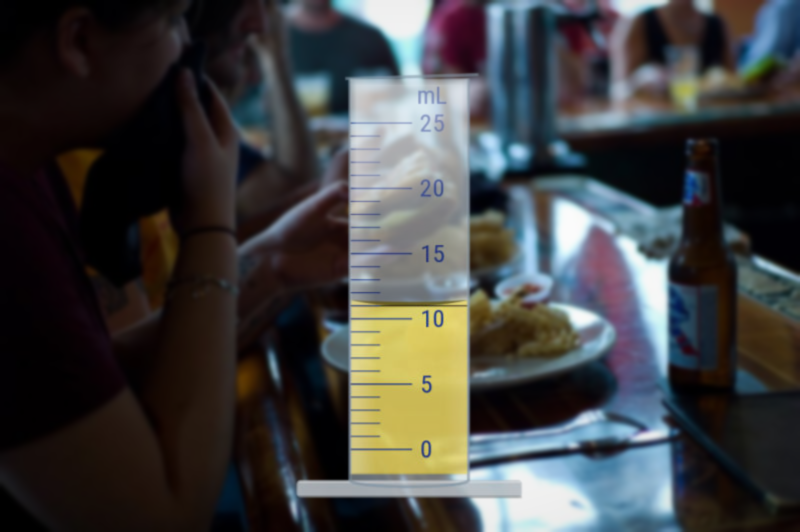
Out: 11 (mL)
